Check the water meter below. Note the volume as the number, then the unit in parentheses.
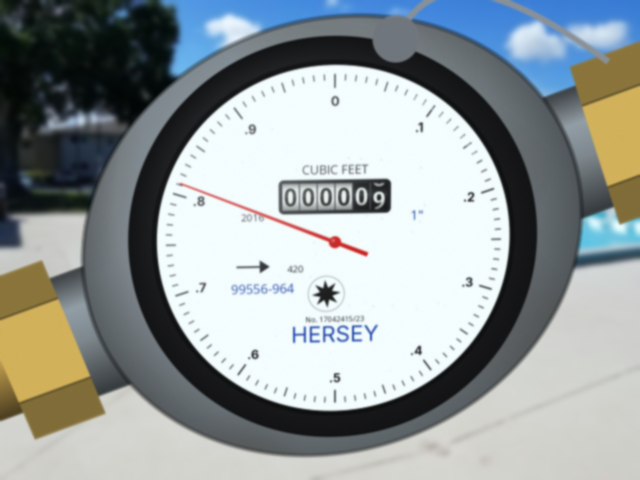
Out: 8.81 (ft³)
